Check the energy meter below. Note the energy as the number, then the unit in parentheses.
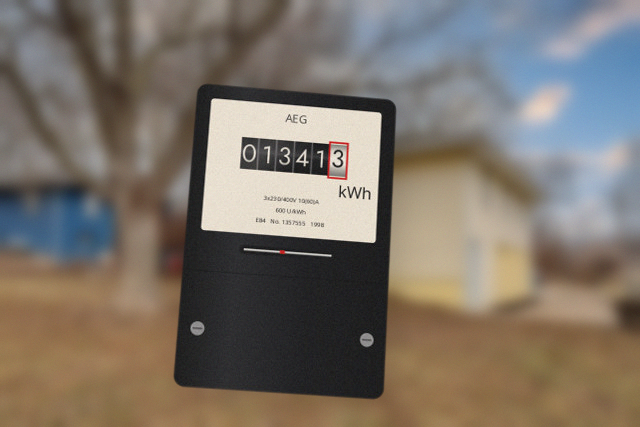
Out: 1341.3 (kWh)
